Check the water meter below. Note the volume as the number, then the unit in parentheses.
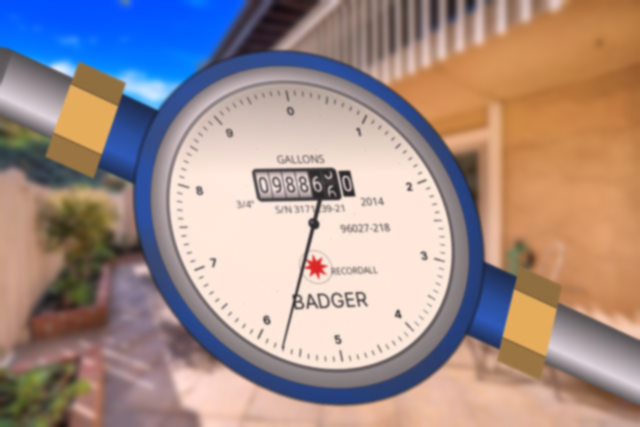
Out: 988655.7 (gal)
